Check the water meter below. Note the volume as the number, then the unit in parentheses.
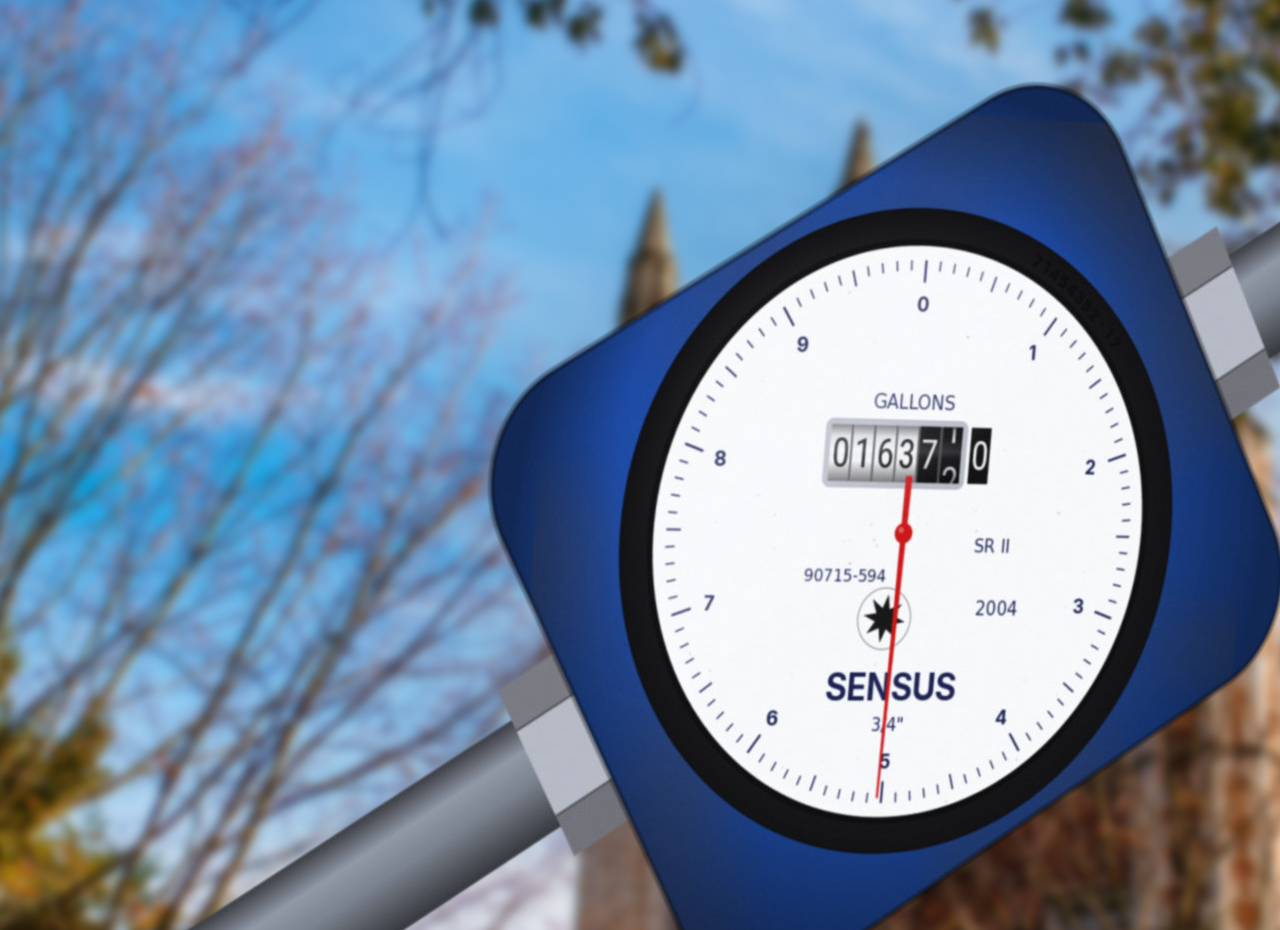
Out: 163715.0 (gal)
